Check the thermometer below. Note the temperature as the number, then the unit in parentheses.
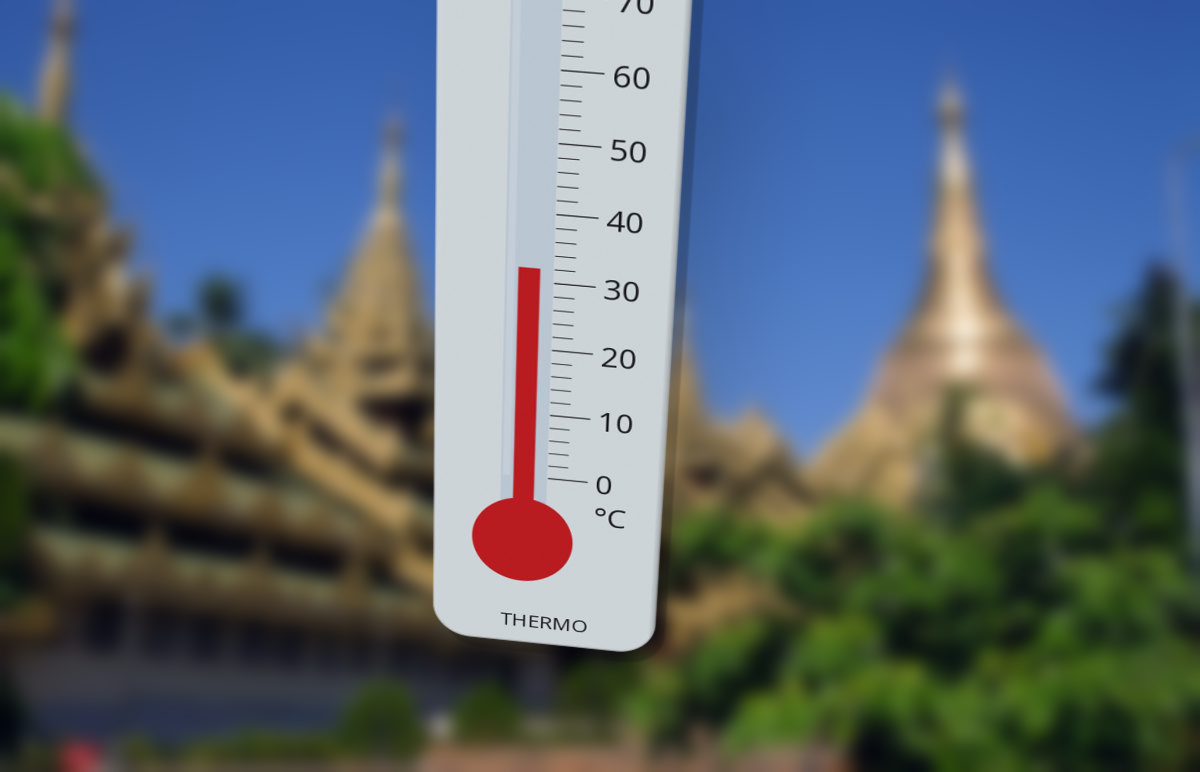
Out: 32 (°C)
